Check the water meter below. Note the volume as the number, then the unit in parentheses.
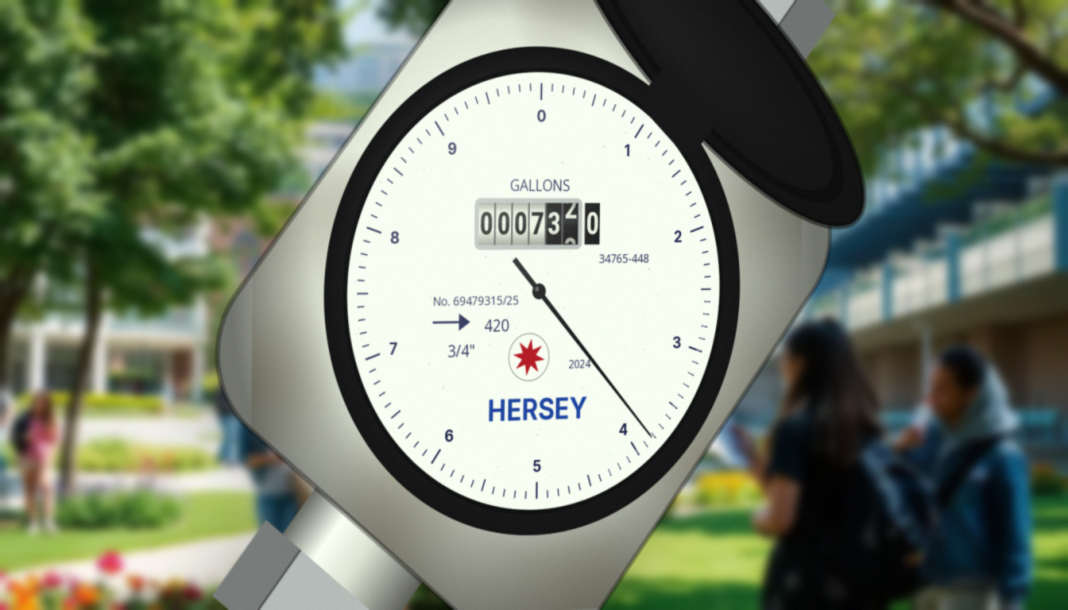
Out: 7323.8 (gal)
